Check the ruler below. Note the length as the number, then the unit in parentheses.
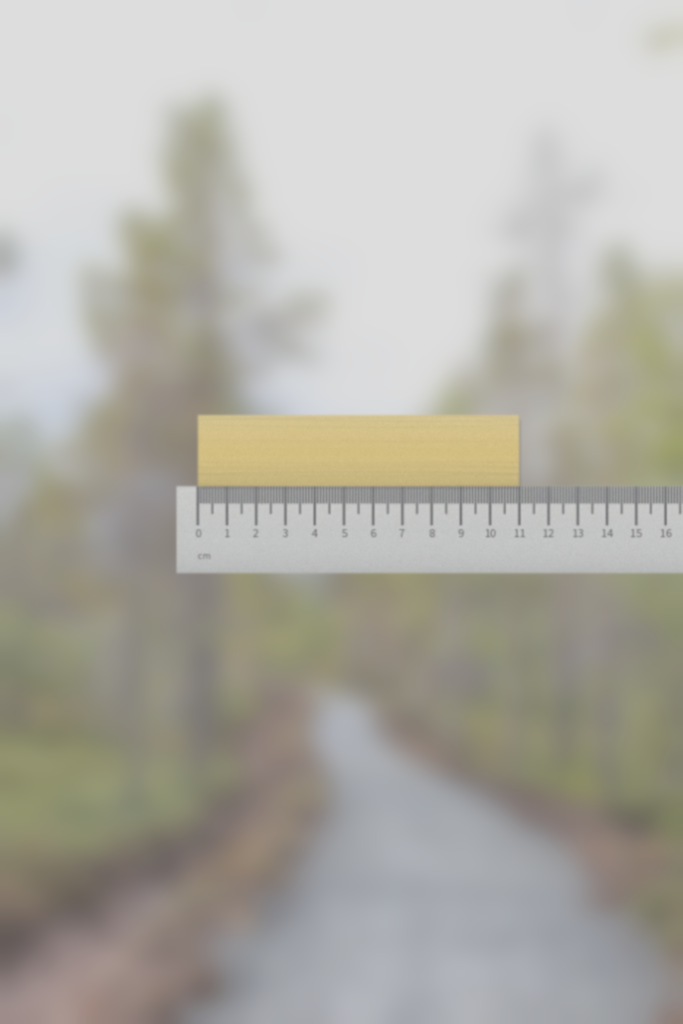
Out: 11 (cm)
